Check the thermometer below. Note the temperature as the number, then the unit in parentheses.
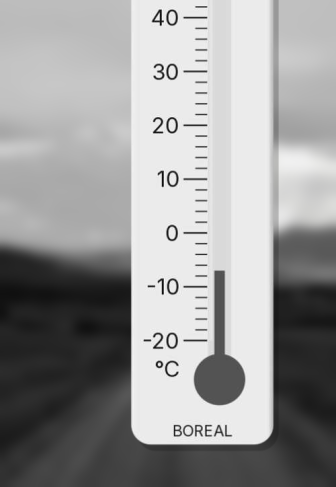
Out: -7 (°C)
